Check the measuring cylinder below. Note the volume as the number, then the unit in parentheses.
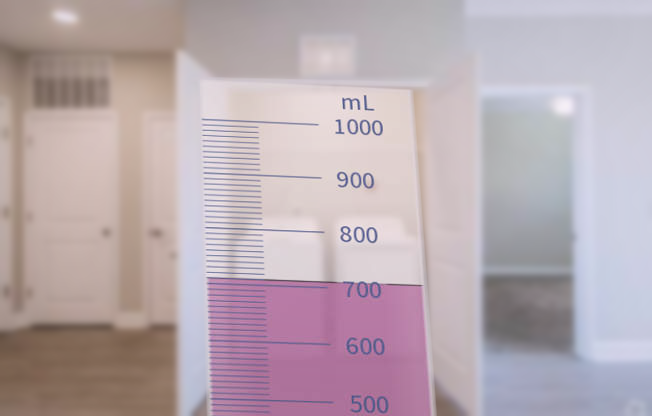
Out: 710 (mL)
